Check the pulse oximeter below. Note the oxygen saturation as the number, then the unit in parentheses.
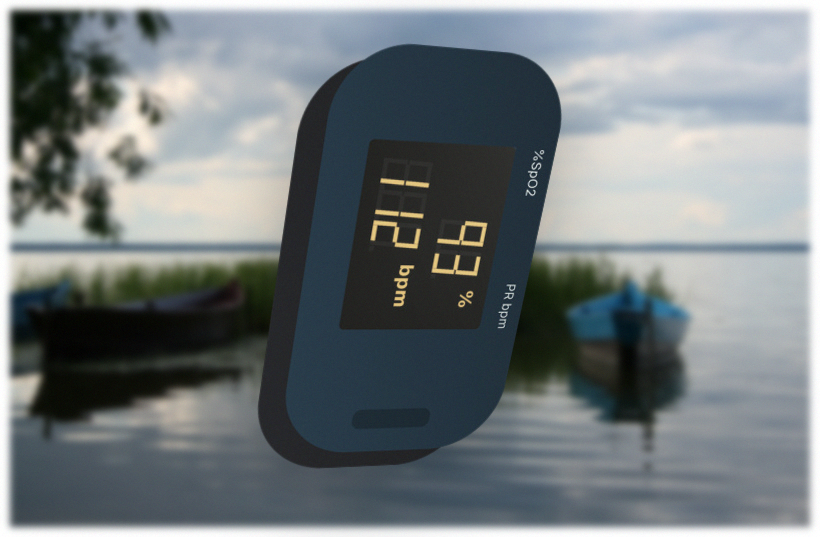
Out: 93 (%)
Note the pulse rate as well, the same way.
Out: 112 (bpm)
